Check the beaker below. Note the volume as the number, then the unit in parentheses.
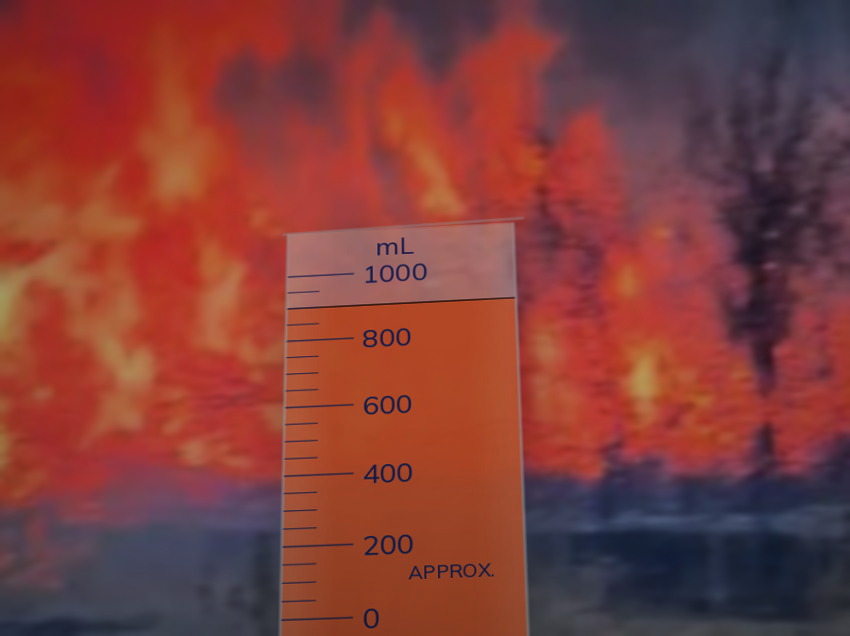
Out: 900 (mL)
